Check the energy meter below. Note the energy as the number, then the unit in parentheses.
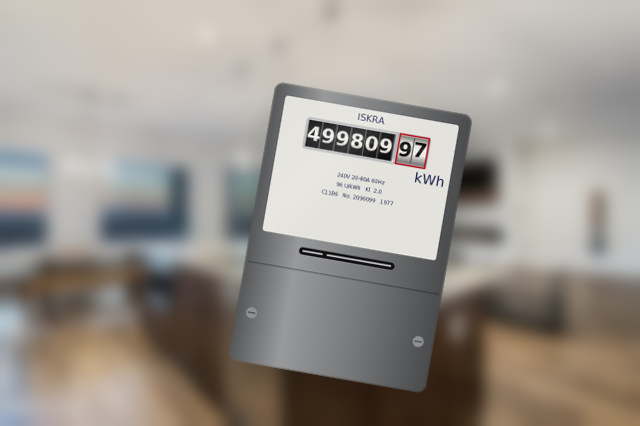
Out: 499809.97 (kWh)
